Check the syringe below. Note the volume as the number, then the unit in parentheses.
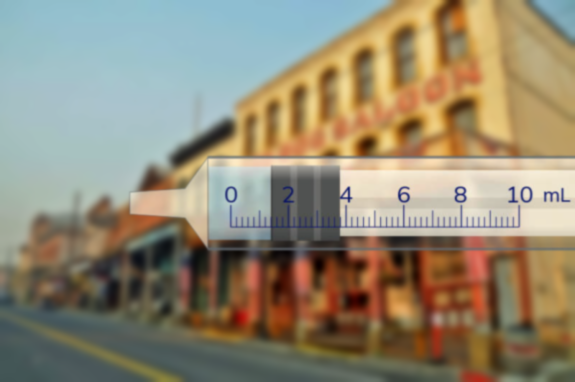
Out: 1.4 (mL)
